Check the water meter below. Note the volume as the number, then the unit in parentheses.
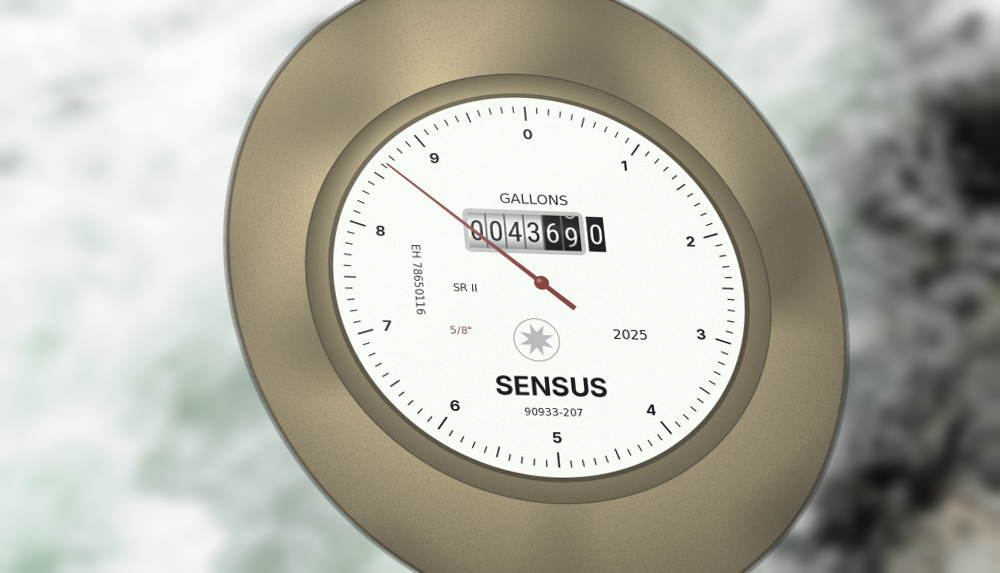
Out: 43688.6 (gal)
